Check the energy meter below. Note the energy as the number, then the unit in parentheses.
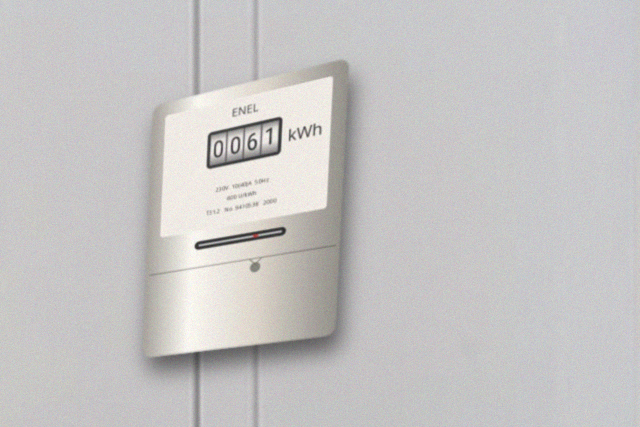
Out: 61 (kWh)
